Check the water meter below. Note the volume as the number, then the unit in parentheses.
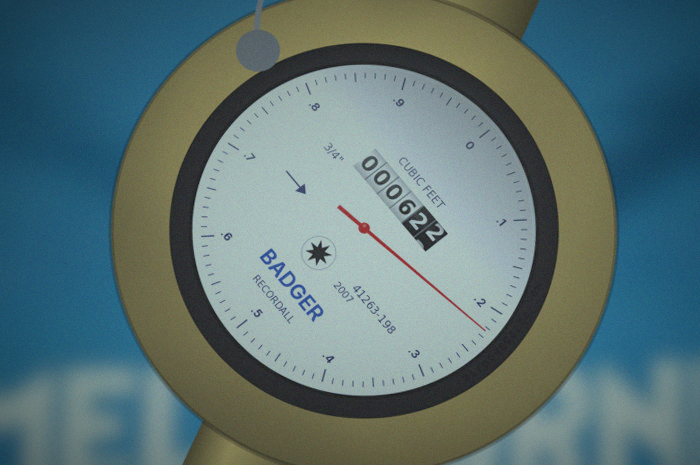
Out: 622.22 (ft³)
